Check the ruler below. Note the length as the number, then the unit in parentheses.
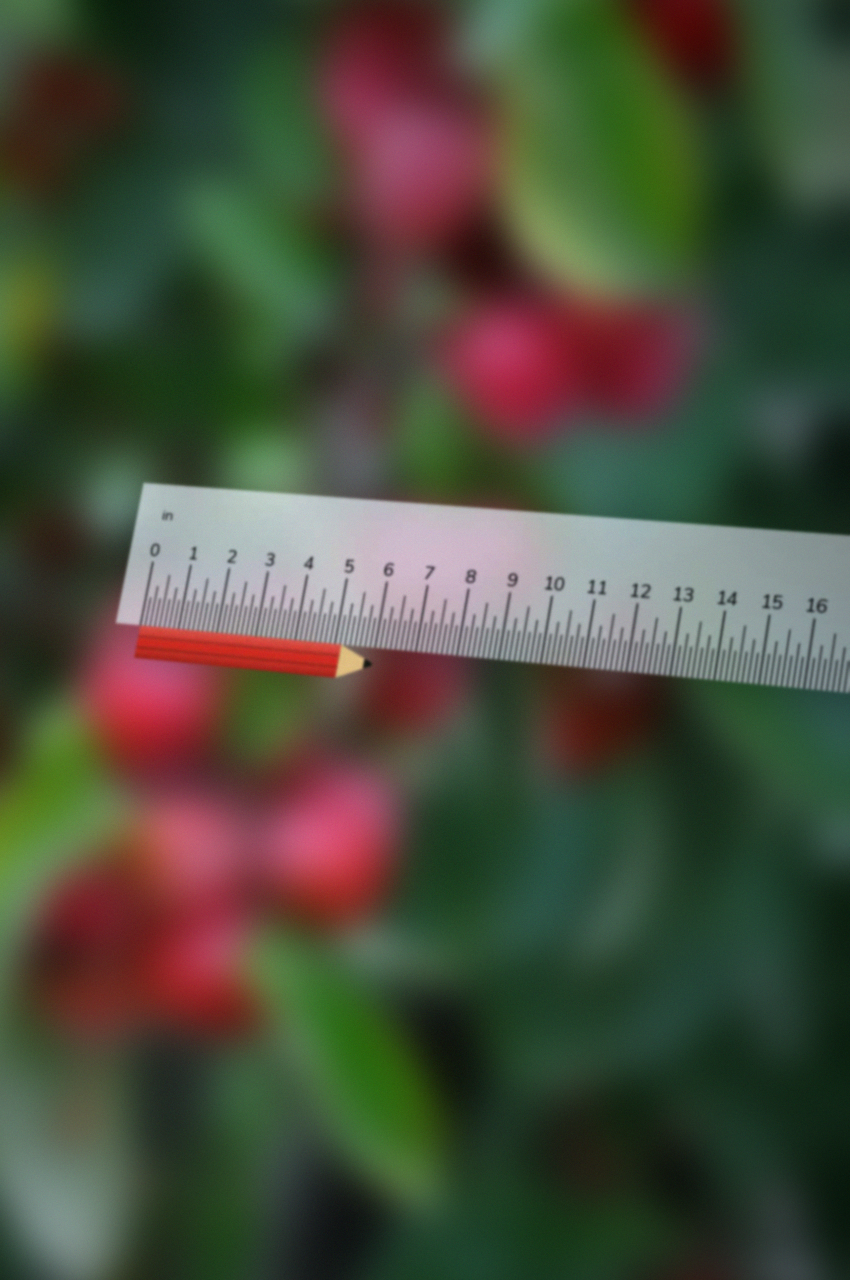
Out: 6 (in)
